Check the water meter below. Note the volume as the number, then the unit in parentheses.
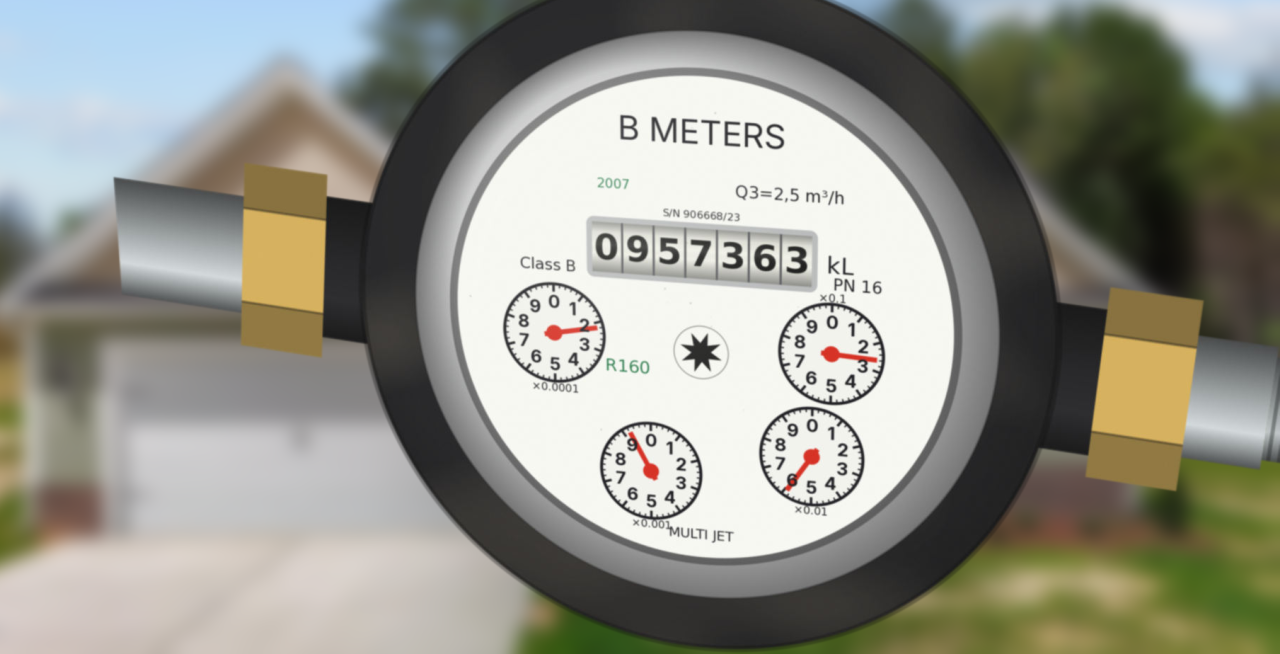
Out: 957363.2592 (kL)
